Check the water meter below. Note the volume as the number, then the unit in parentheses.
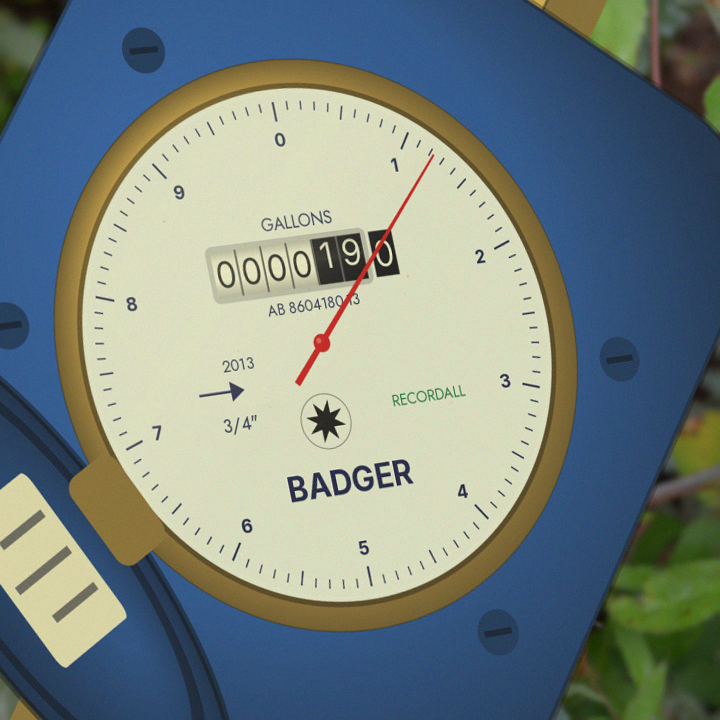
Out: 191.2 (gal)
